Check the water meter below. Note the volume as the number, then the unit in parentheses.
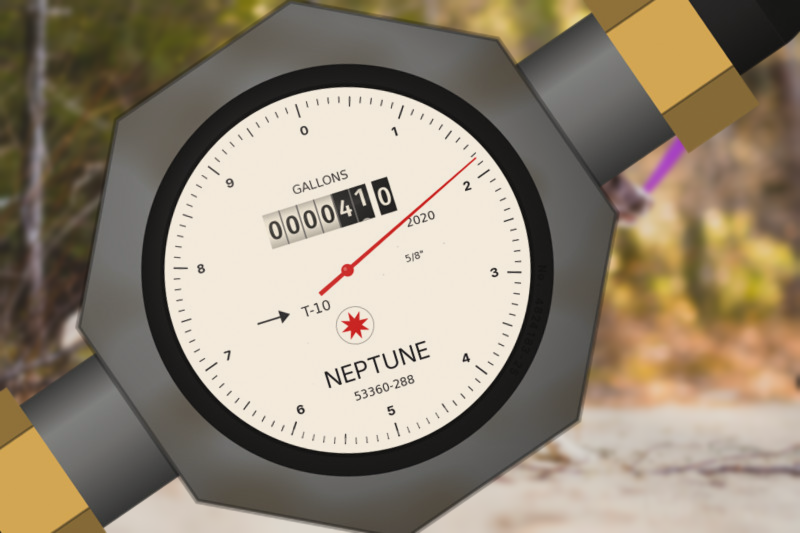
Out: 411.8 (gal)
